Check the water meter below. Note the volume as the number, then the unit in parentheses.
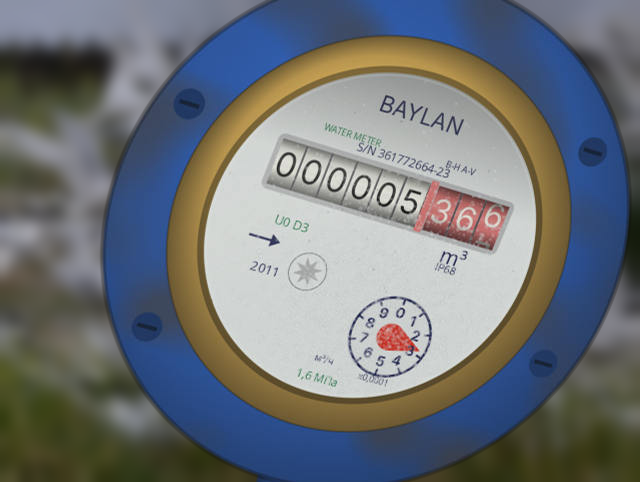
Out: 5.3662 (m³)
